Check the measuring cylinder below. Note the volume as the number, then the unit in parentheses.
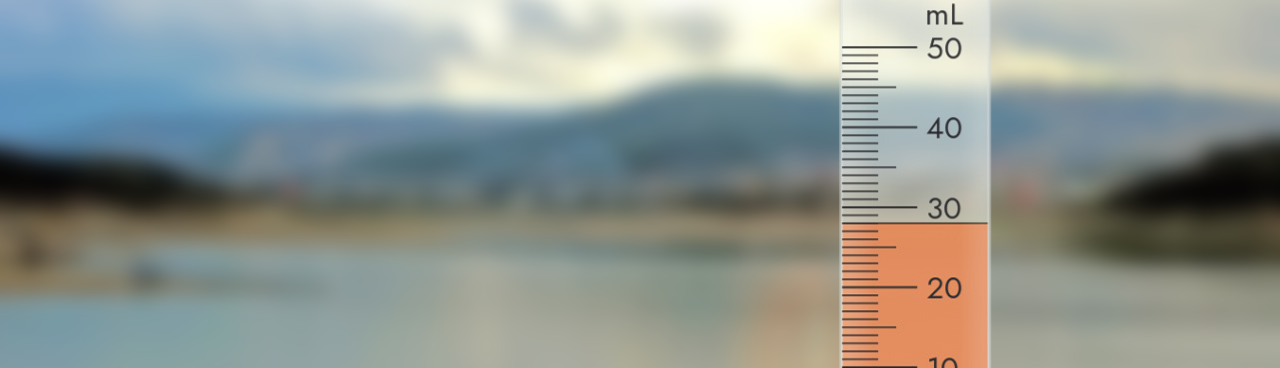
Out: 28 (mL)
